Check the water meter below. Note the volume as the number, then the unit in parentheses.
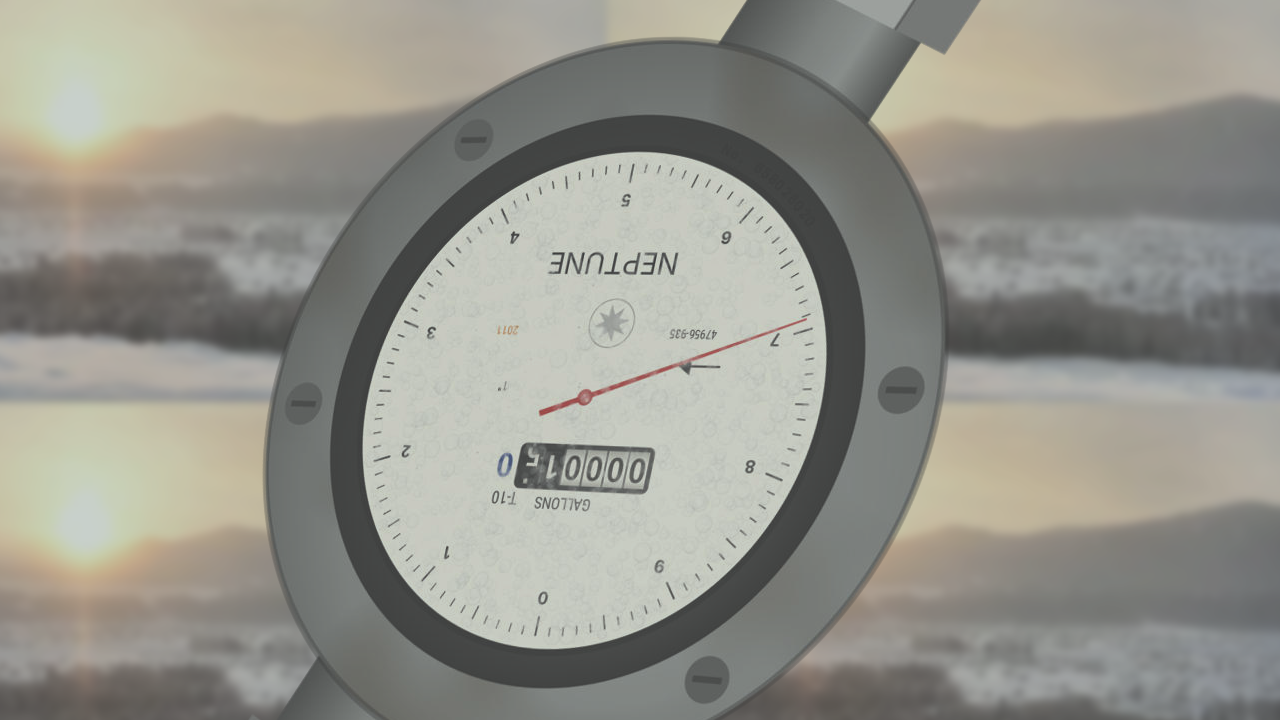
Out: 146.9 (gal)
